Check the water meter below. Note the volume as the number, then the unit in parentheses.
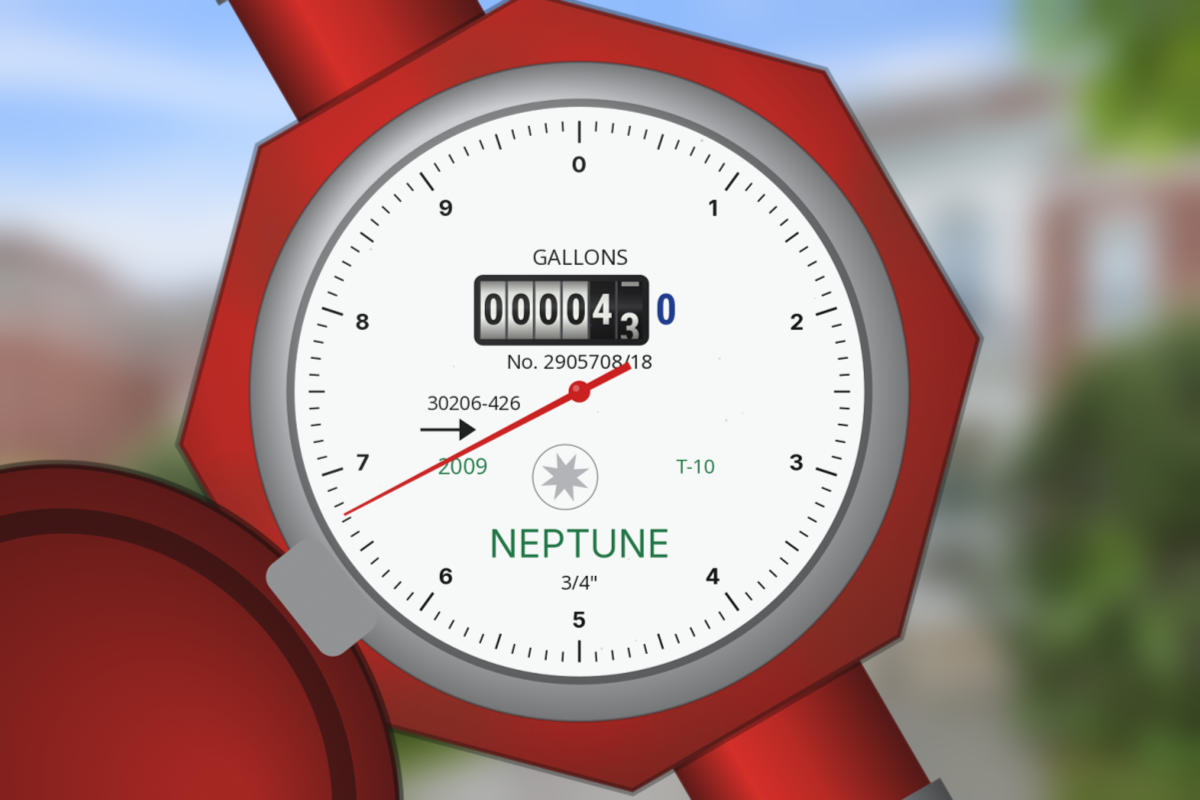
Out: 426.7 (gal)
